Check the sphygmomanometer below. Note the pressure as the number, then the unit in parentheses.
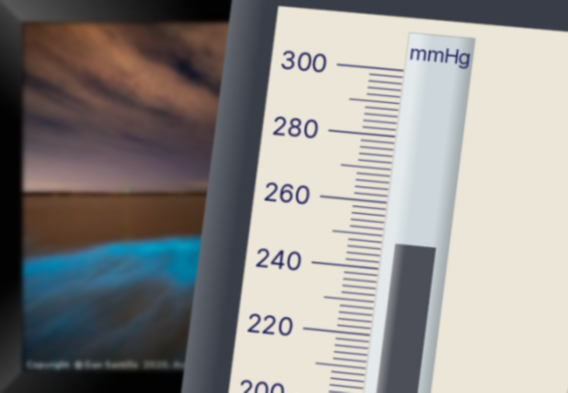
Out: 248 (mmHg)
